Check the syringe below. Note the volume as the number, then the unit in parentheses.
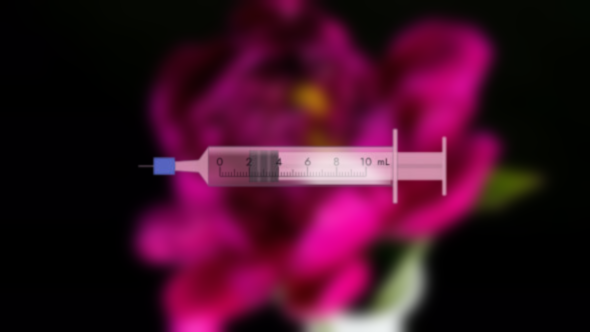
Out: 2 (mL)
